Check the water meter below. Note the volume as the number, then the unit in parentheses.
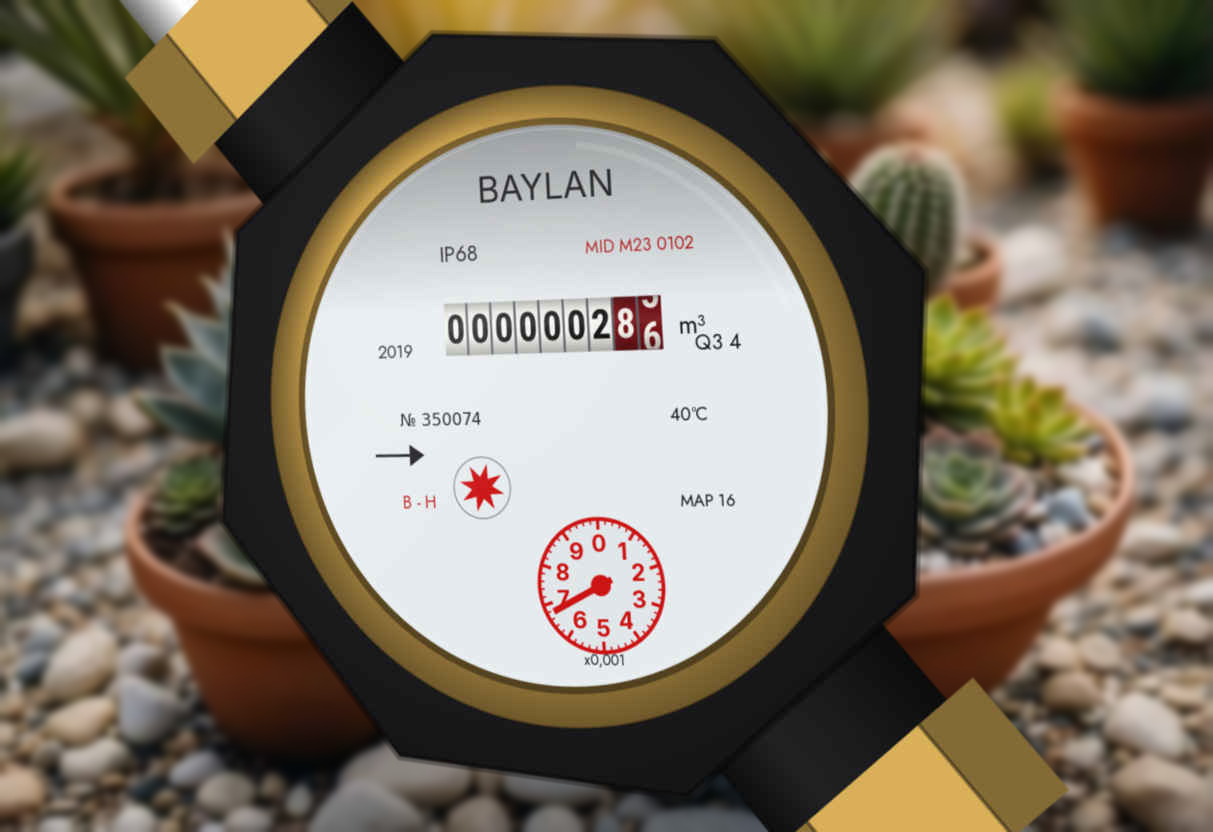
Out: 2.856 (m³)
